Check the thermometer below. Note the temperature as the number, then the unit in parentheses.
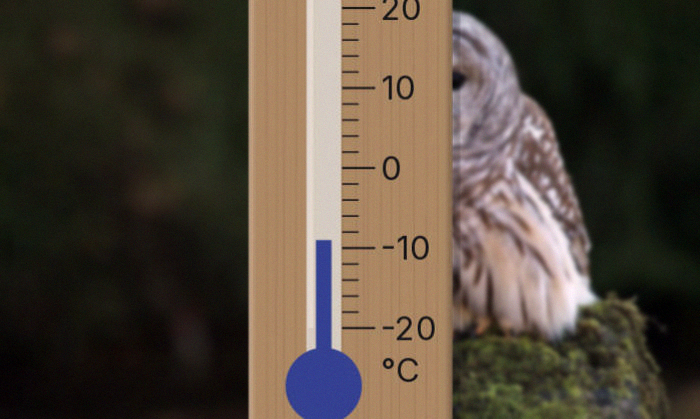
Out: -9 (°C)
